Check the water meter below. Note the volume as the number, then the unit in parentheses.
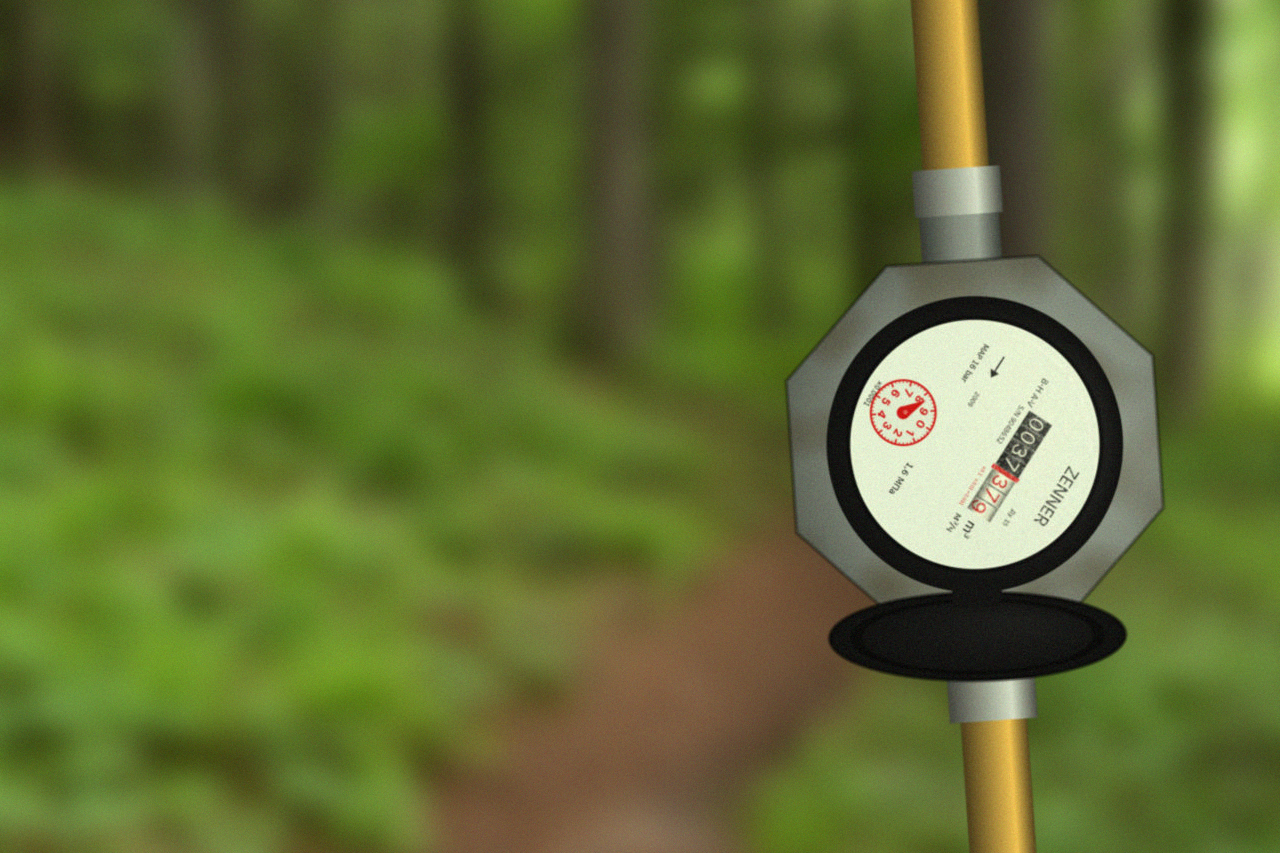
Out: 37.3788 (m³)
